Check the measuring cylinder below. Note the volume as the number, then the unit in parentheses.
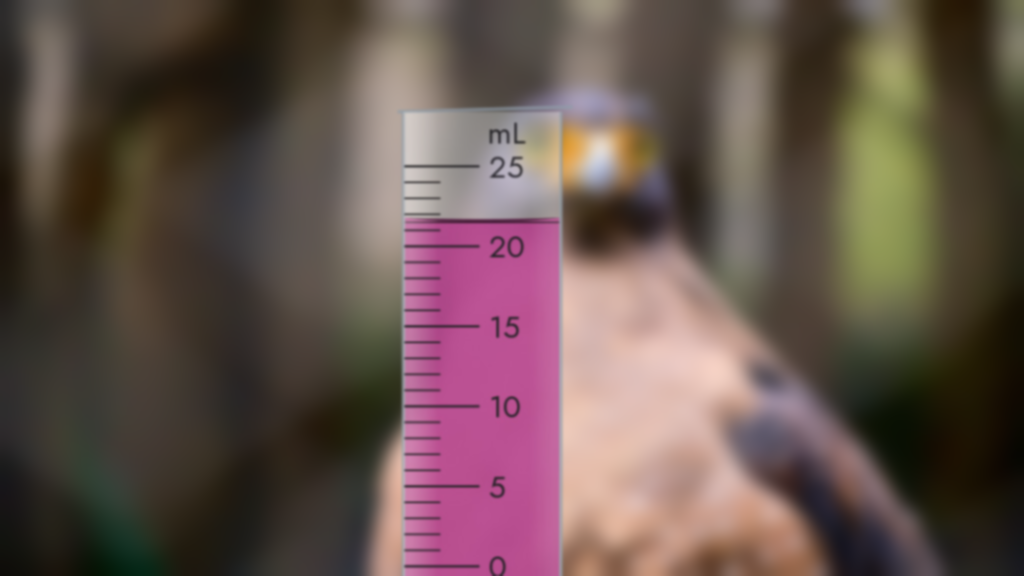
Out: 21.5 (mL)
